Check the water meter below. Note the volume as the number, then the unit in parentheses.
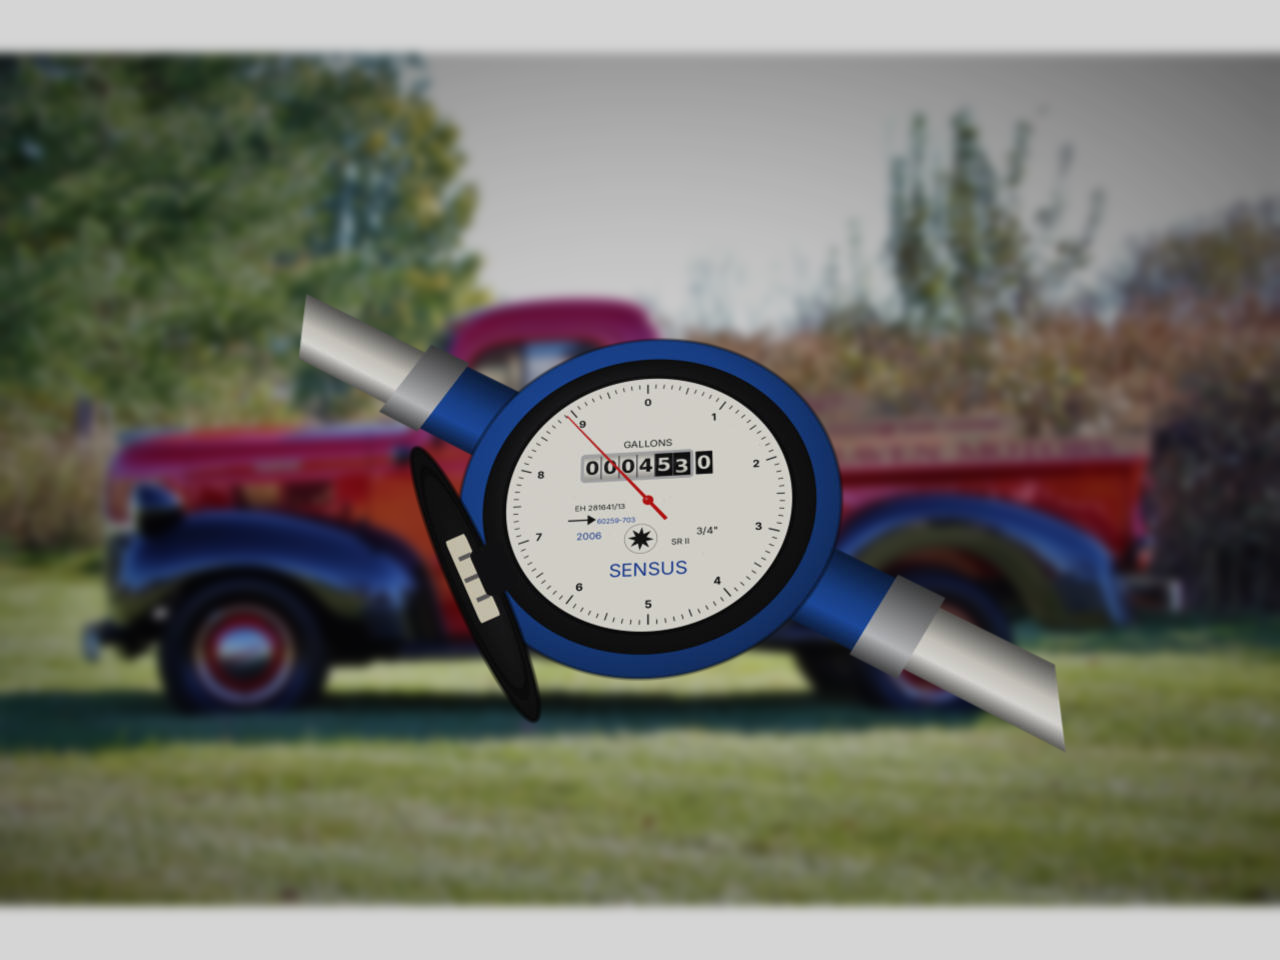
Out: 4528.9 (gal)
